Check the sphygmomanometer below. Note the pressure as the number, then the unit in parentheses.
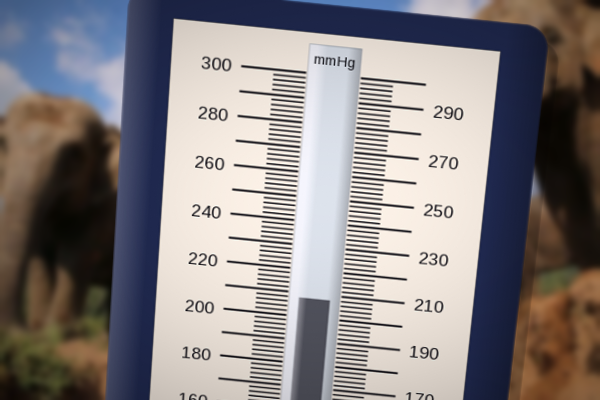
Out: 208 (mmHg)
